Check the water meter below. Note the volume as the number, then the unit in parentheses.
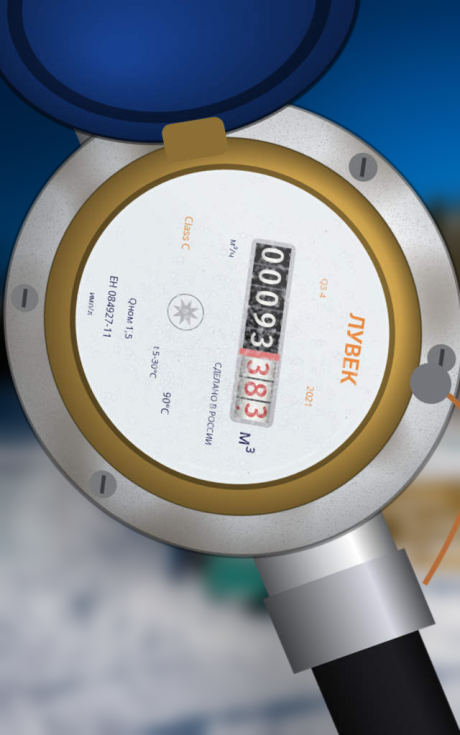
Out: 93.383 (m³)
